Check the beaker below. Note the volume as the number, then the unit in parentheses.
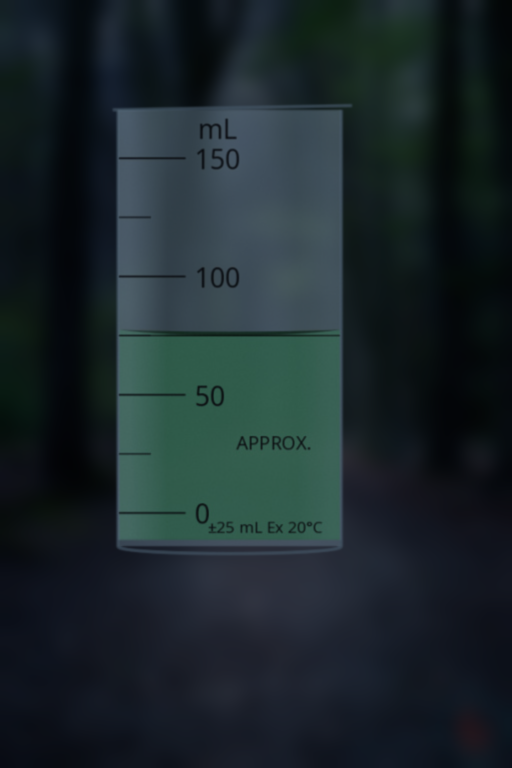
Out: 75 (mL)
